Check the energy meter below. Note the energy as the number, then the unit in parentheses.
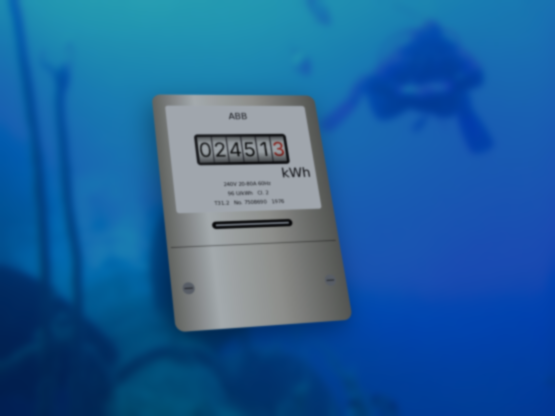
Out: 2451.3 (kWh)
